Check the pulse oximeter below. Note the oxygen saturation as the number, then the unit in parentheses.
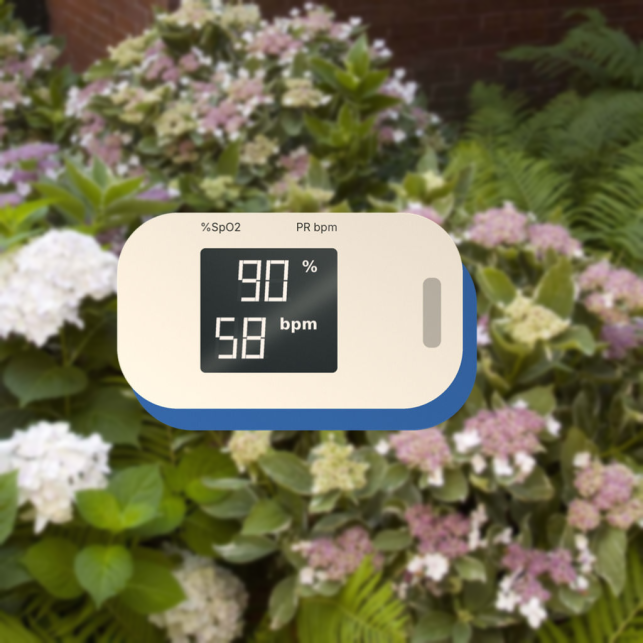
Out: 90 (%)
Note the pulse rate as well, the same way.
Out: 58 (bpm)
